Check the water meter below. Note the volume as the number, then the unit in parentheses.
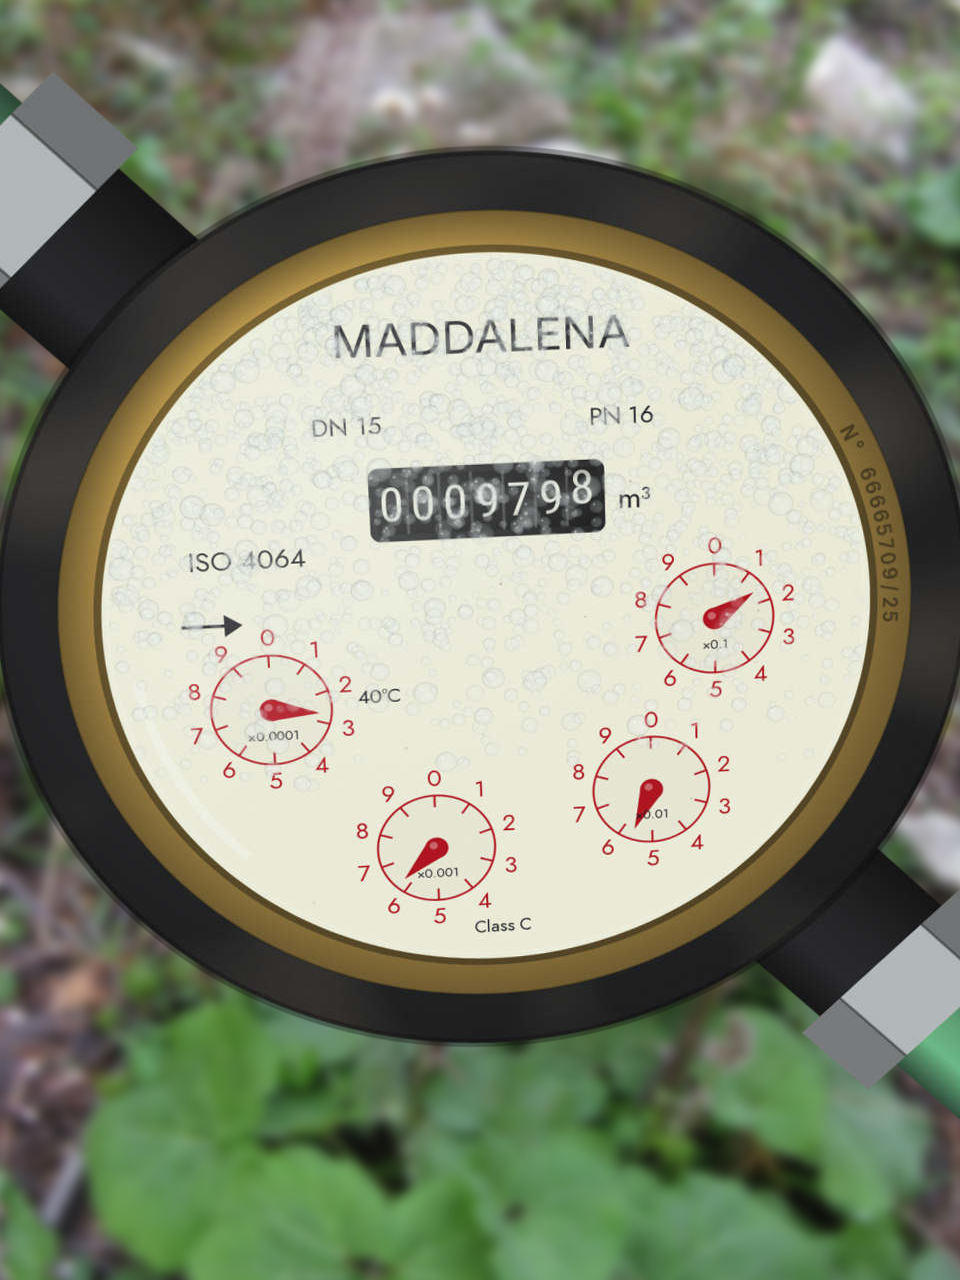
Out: 9798.1562 (m³)
